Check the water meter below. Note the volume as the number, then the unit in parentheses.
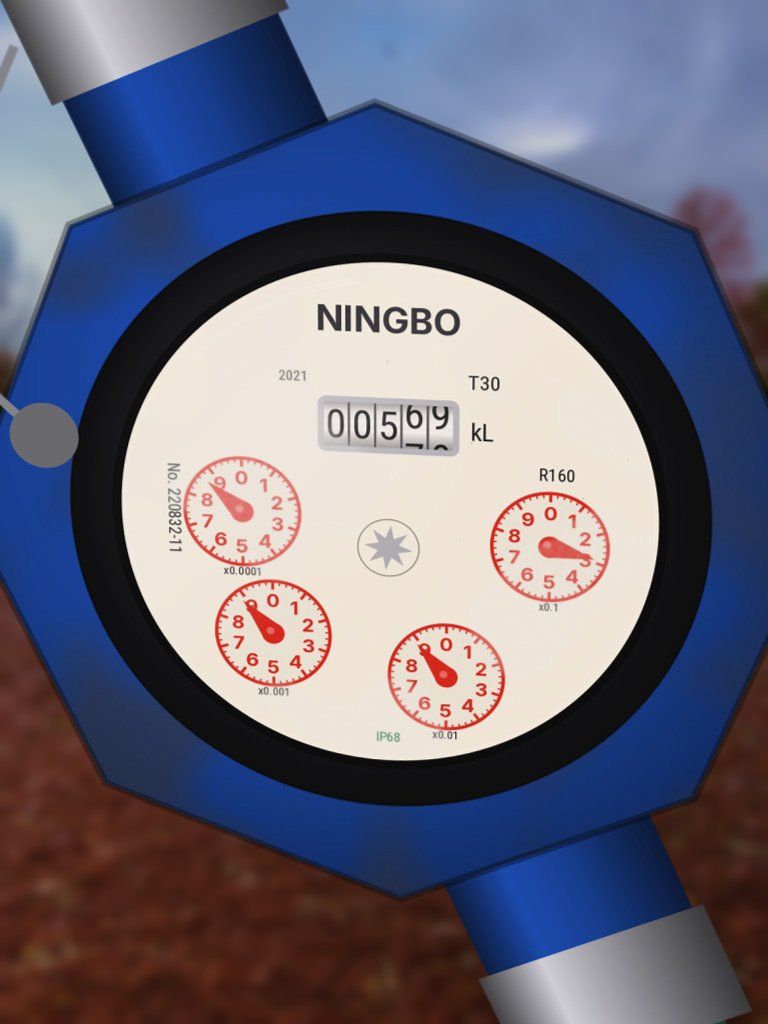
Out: 569.2888 (kL)
